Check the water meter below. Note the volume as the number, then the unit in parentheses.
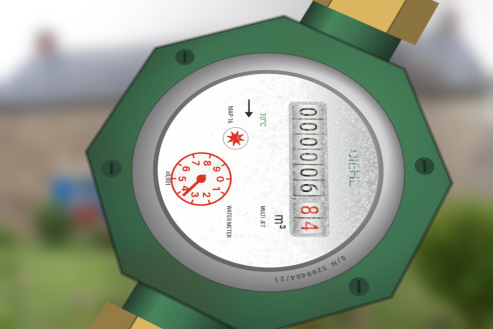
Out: 6.843 (m³)
